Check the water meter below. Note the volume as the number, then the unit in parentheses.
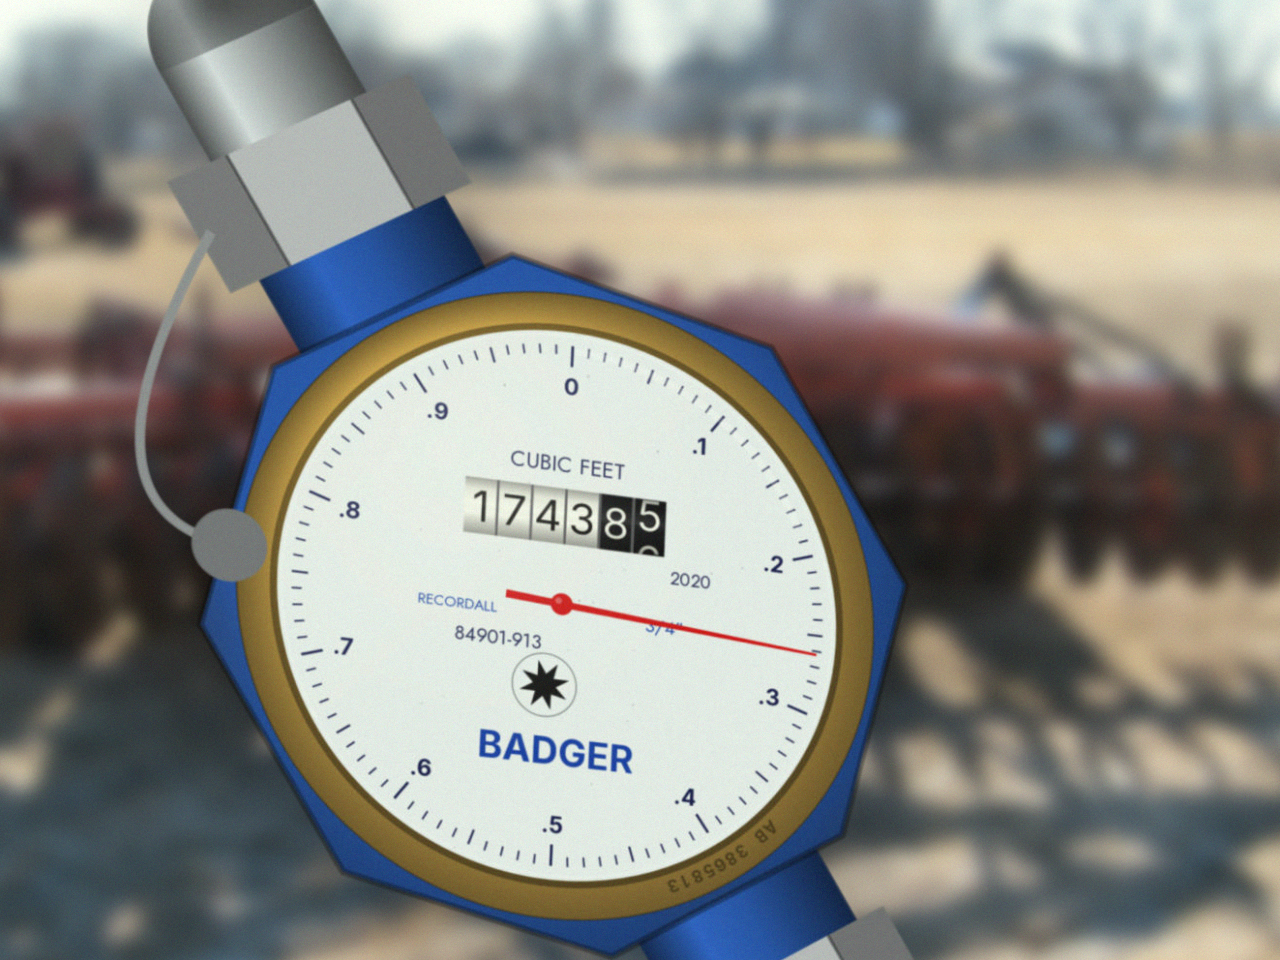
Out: 174385.26 (ft³)
